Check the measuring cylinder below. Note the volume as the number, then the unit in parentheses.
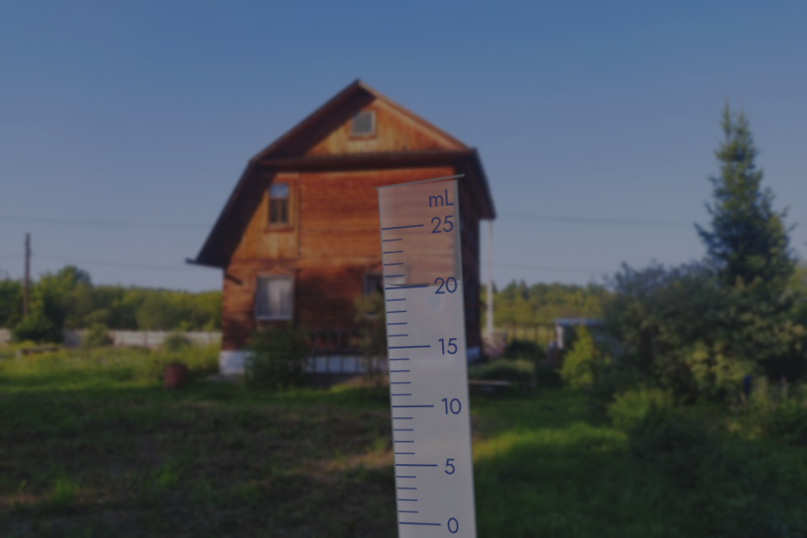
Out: 20 (mL)
